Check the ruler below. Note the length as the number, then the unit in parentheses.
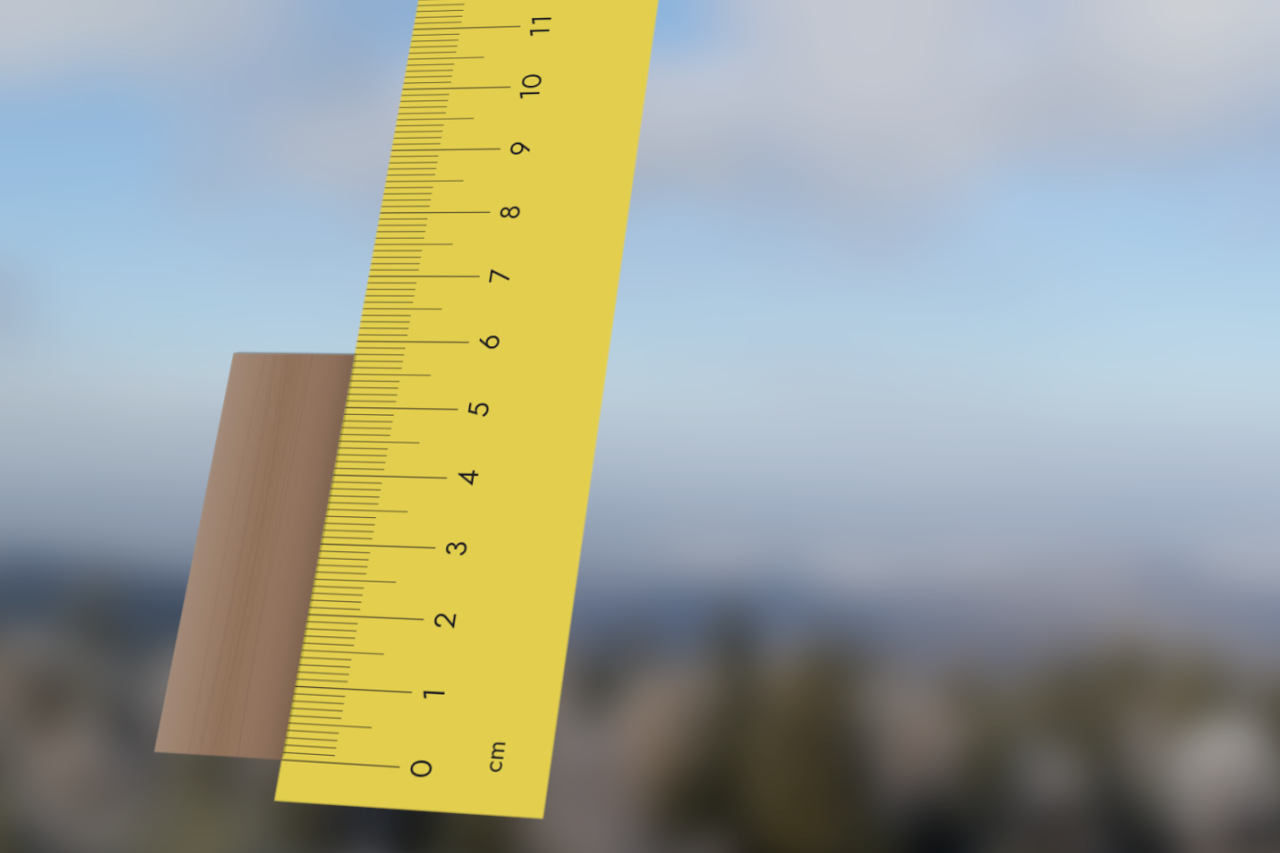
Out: 5.8 (cm)
